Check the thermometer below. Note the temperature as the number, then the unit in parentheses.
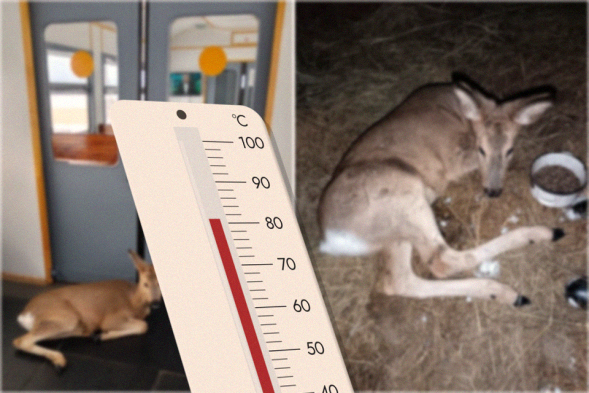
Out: 81 (°C)
